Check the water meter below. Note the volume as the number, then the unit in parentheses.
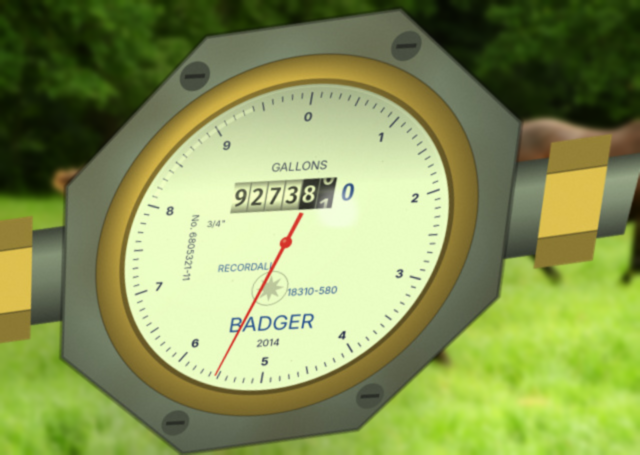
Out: 9273805.5 (gal)
